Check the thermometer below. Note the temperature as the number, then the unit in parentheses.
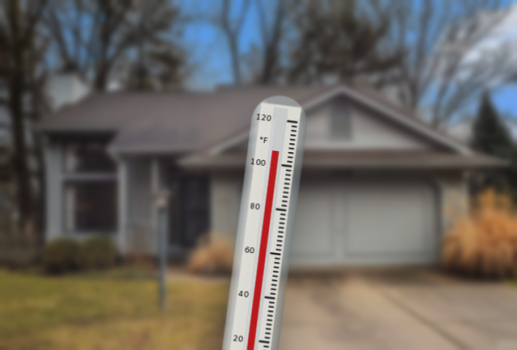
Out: 106 (°F)
